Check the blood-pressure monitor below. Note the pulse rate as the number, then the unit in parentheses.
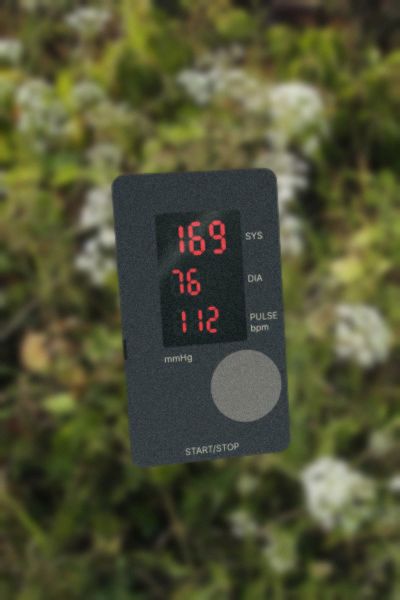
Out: 112 (bpm)
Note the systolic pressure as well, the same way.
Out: 169 (mmHg)
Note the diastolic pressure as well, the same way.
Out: 76 (mmHg)
